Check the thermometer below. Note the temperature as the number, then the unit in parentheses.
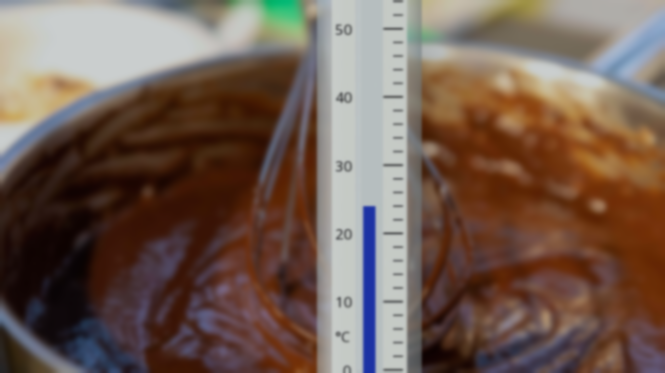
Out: 24 (°C)
